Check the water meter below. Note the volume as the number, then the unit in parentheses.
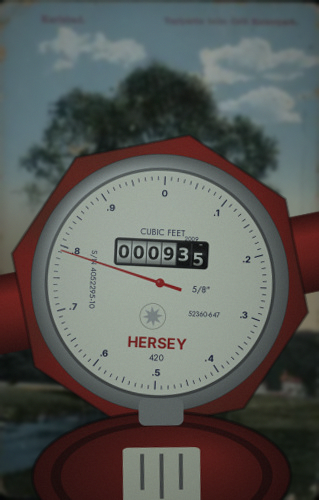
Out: 934.79 (ft³)
